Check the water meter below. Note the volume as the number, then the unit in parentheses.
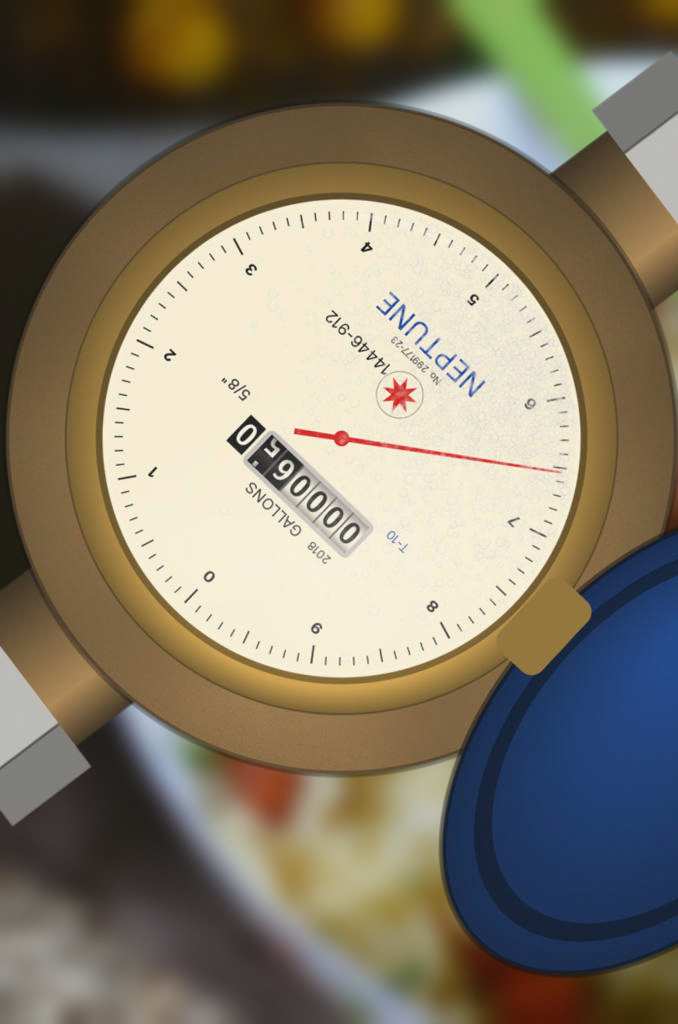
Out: 646.5 (gal)
